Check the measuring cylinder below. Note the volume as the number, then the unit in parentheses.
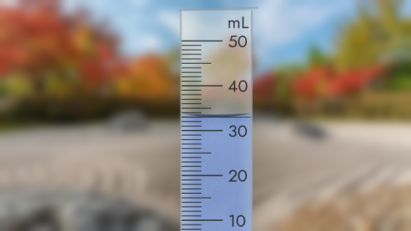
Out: 33 (mL)
